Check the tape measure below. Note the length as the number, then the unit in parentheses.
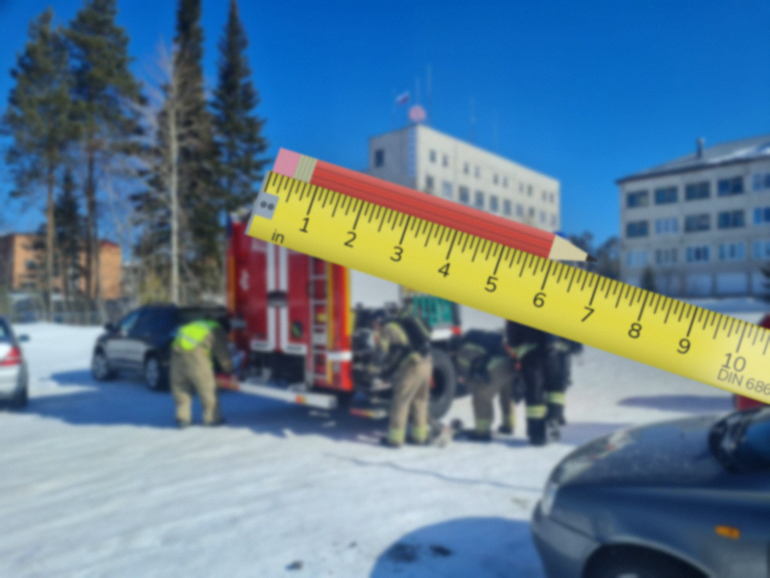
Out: 6.875 (in)
